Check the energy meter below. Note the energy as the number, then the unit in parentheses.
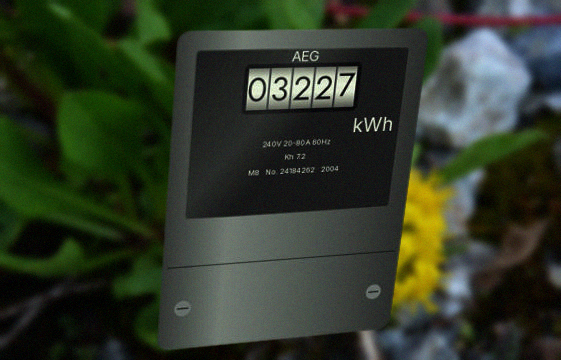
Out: 3227 (kWh)
